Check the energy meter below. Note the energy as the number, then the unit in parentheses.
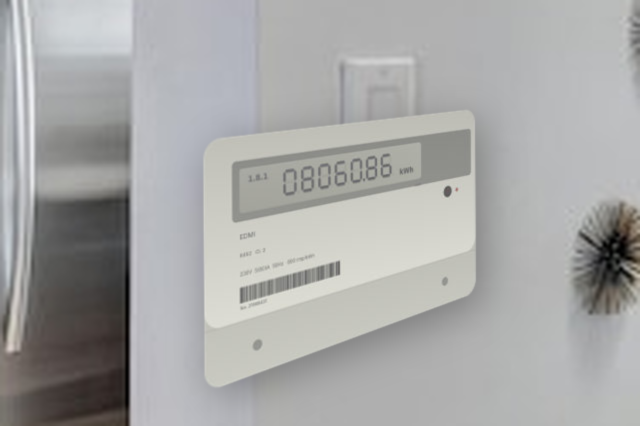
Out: 8060.86 (kWh)
